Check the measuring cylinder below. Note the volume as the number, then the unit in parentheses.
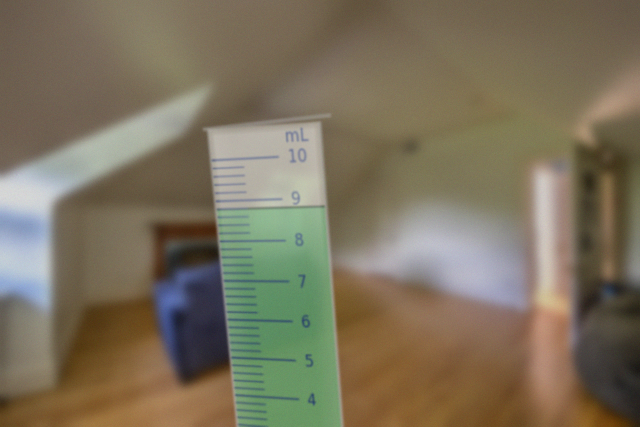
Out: 8.8 (mL)
